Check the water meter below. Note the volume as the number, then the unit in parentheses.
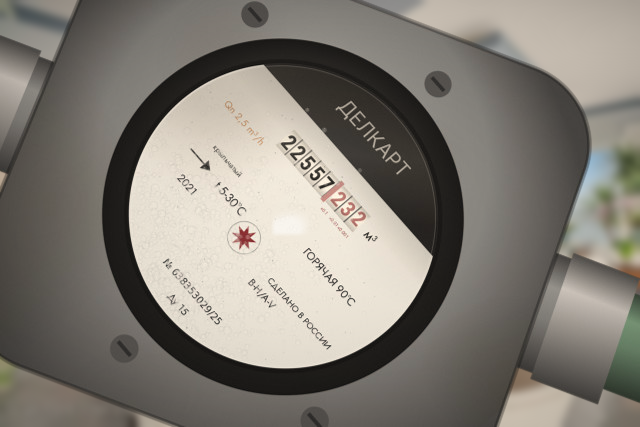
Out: 22557.232 (m³)
